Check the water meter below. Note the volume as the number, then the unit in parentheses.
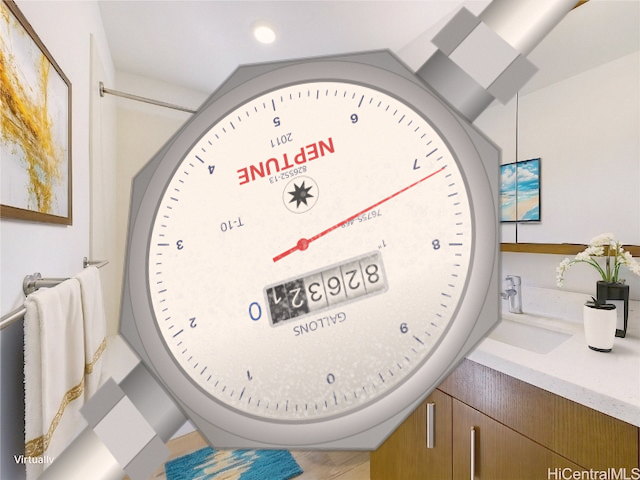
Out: 8263207.2 (gal)
